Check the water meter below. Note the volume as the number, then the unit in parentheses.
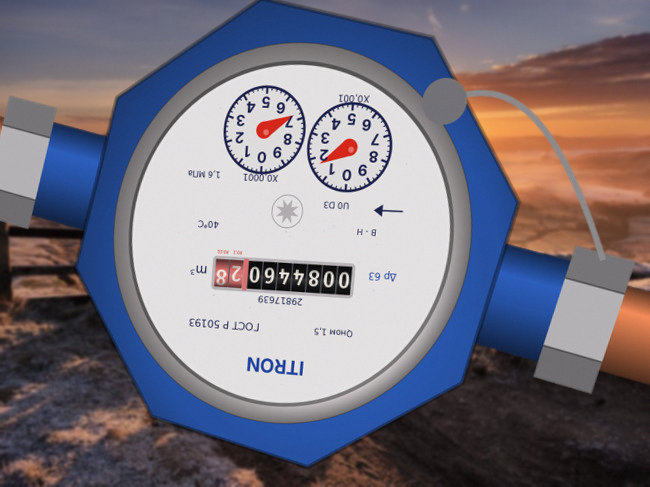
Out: 84460.2816 (m³)
